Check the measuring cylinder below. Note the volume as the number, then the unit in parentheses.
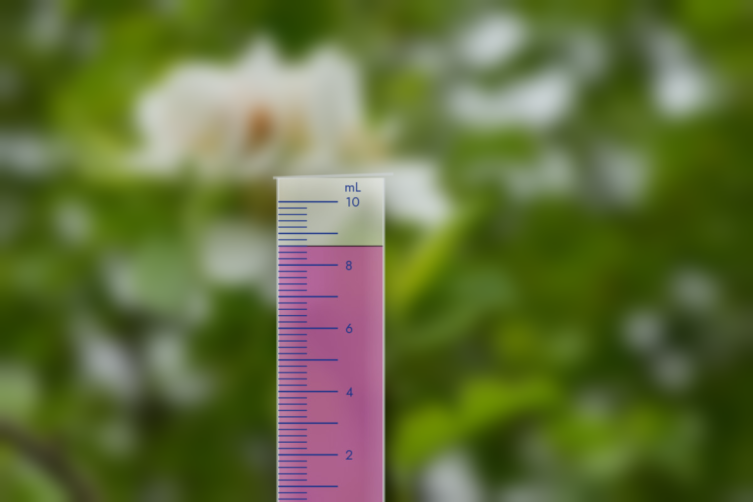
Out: 8.6 (mL)
